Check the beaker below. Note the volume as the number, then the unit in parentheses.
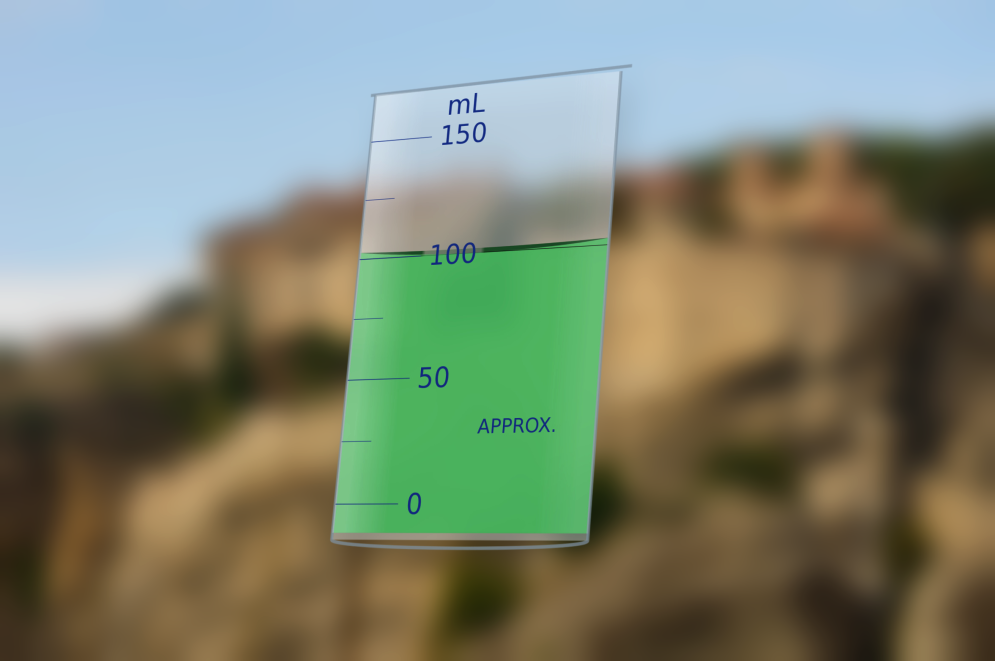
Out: 100 (mL)
